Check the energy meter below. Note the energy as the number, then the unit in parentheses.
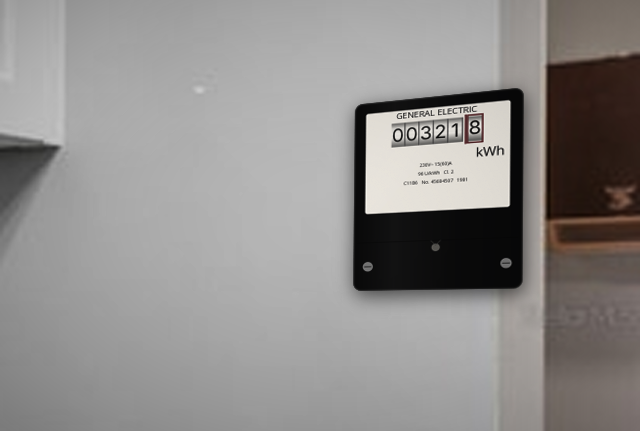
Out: 321.8 (kWh)
